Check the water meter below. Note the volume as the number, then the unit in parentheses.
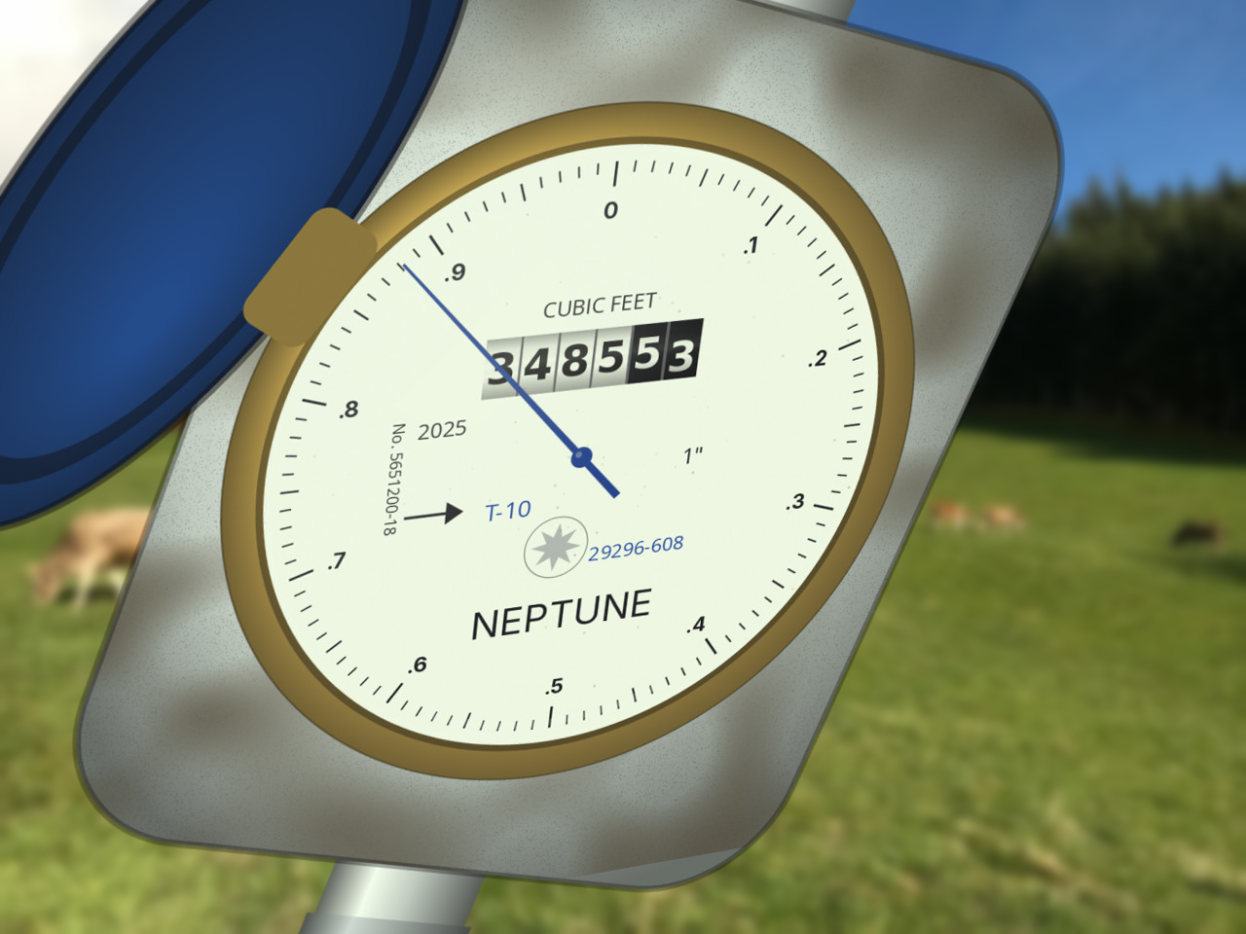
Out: 348552.88 (ft³)
